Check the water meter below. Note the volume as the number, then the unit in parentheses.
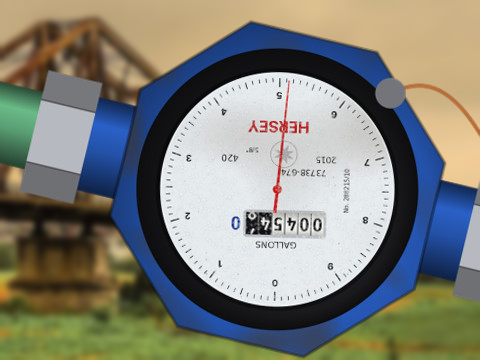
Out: 45475.1 (gal)
